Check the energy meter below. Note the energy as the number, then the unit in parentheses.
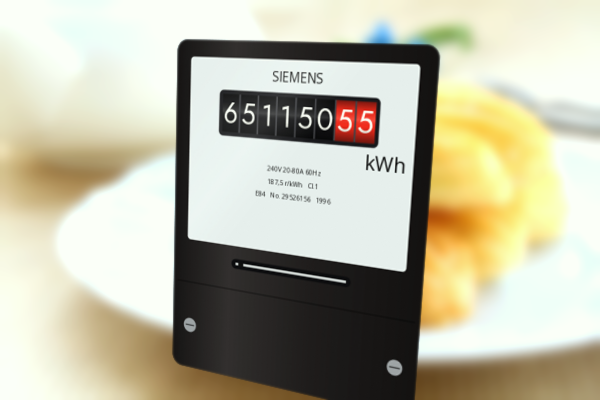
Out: 651150.55 (kWh)
